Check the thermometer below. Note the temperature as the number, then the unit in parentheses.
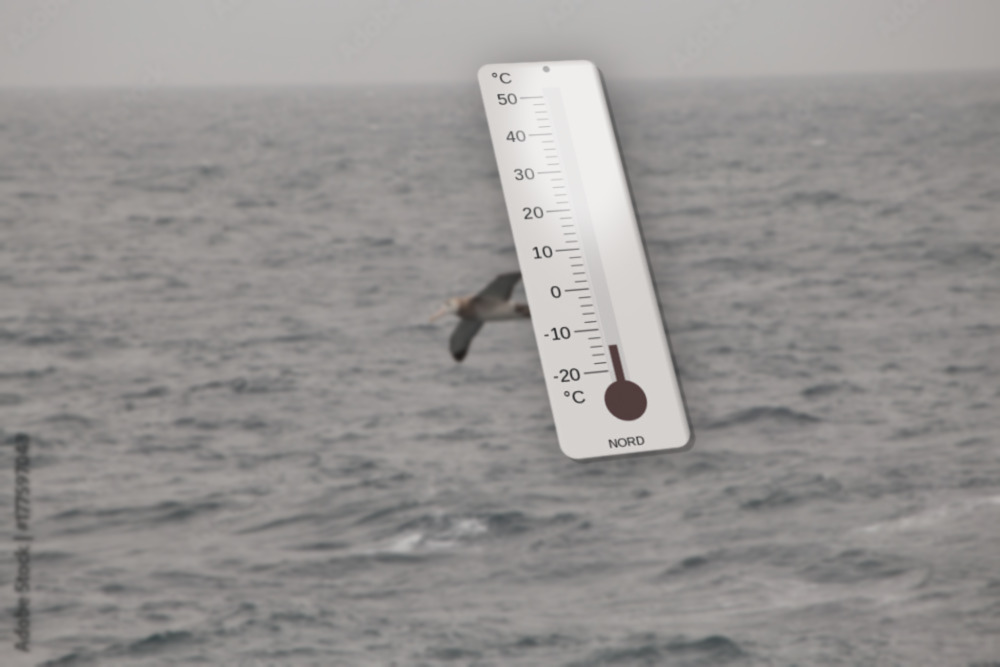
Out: -14 (°C)
